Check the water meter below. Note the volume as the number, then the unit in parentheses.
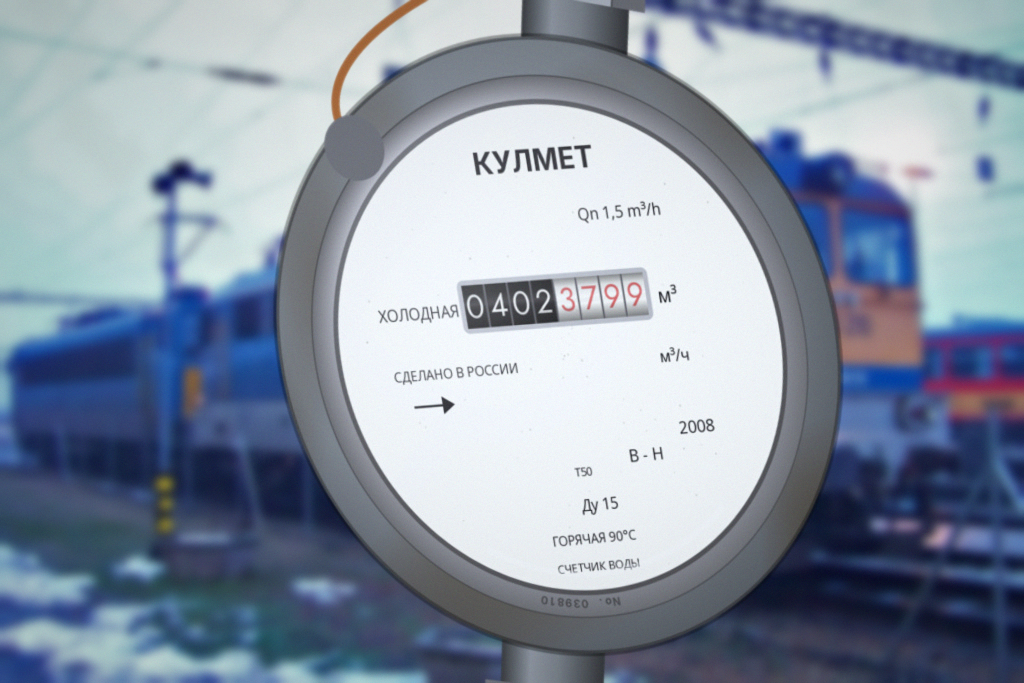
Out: 402.3799 (m³)
